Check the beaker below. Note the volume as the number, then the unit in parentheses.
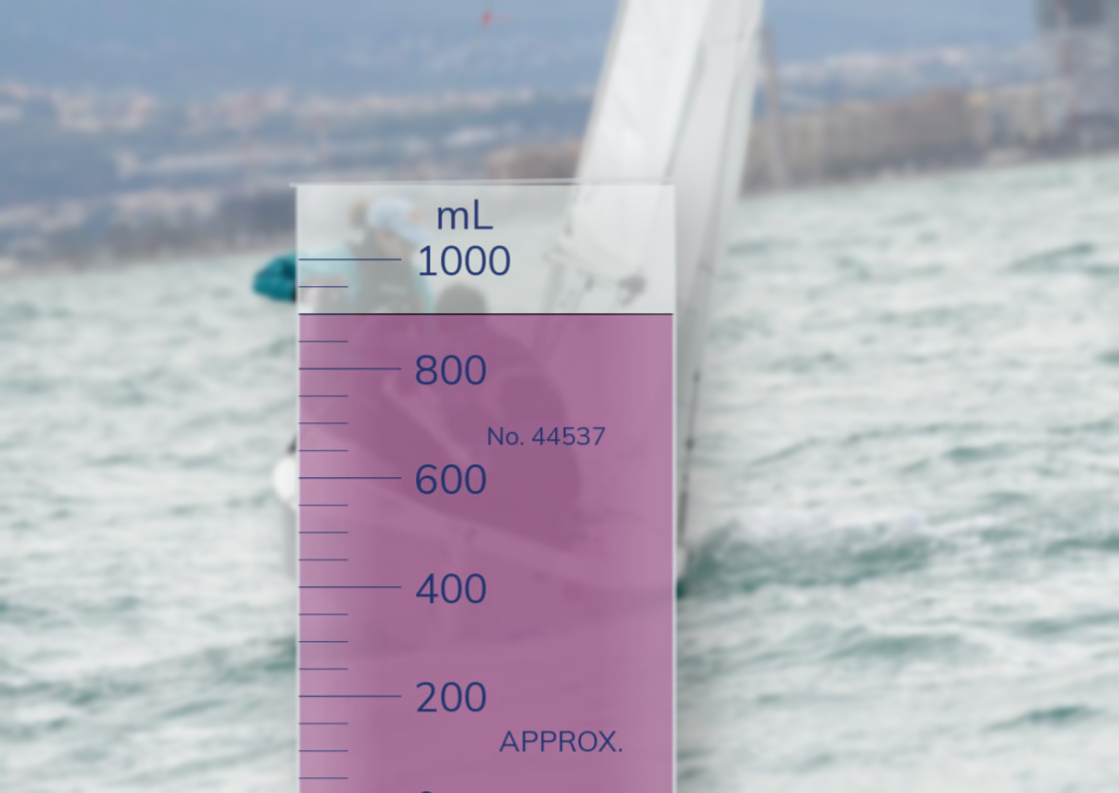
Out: 900 (mL)
